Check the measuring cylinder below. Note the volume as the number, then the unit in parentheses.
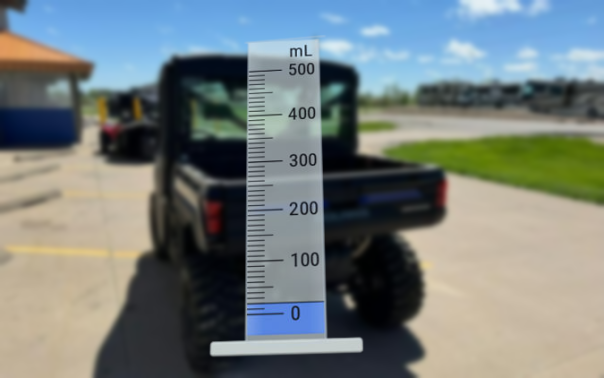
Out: 20 (mL)
